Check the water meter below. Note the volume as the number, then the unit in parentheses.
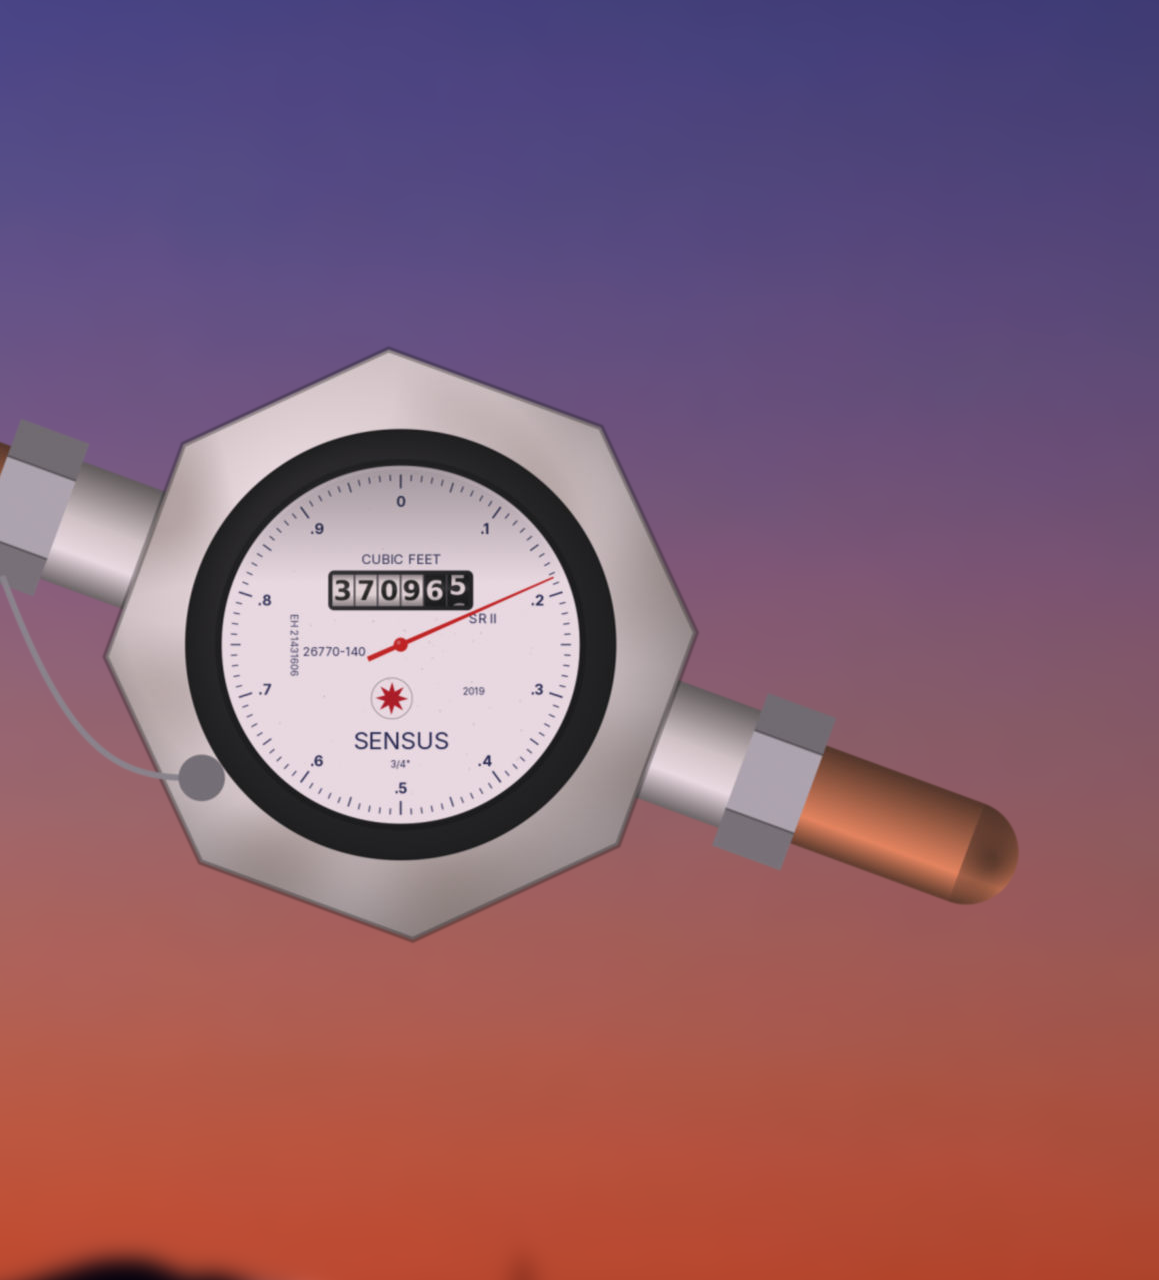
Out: 370965.18 (ft³)
